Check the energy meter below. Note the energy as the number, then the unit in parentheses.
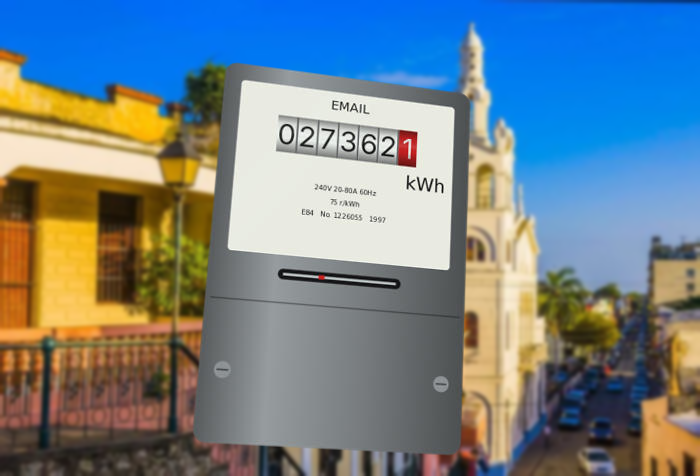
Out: 27362.1 (kWh)
